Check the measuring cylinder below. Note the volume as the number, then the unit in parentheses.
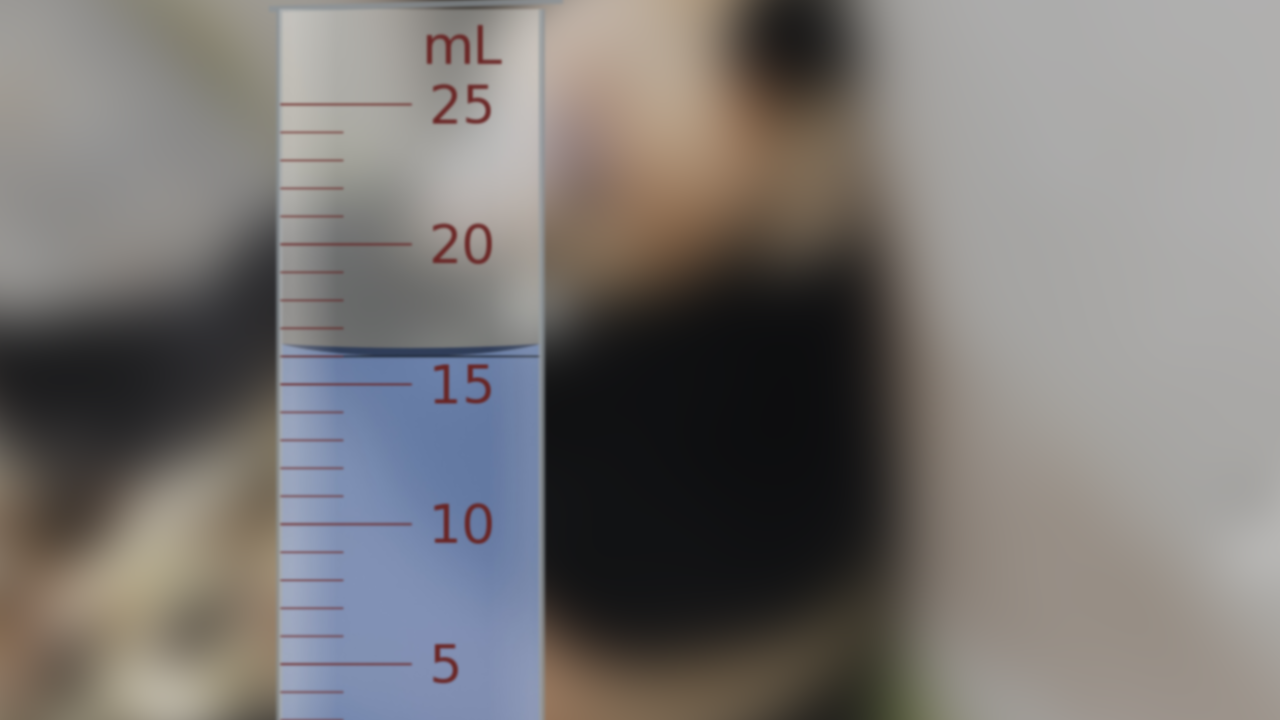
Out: 16 (mL)
